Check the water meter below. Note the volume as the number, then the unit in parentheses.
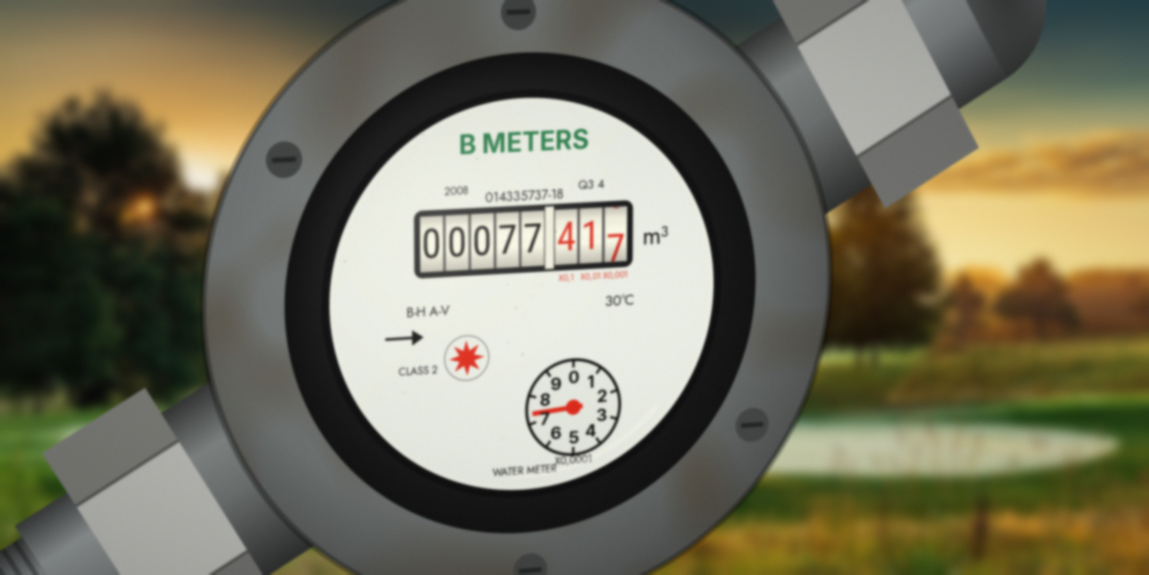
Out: 77.4167 (m³)
